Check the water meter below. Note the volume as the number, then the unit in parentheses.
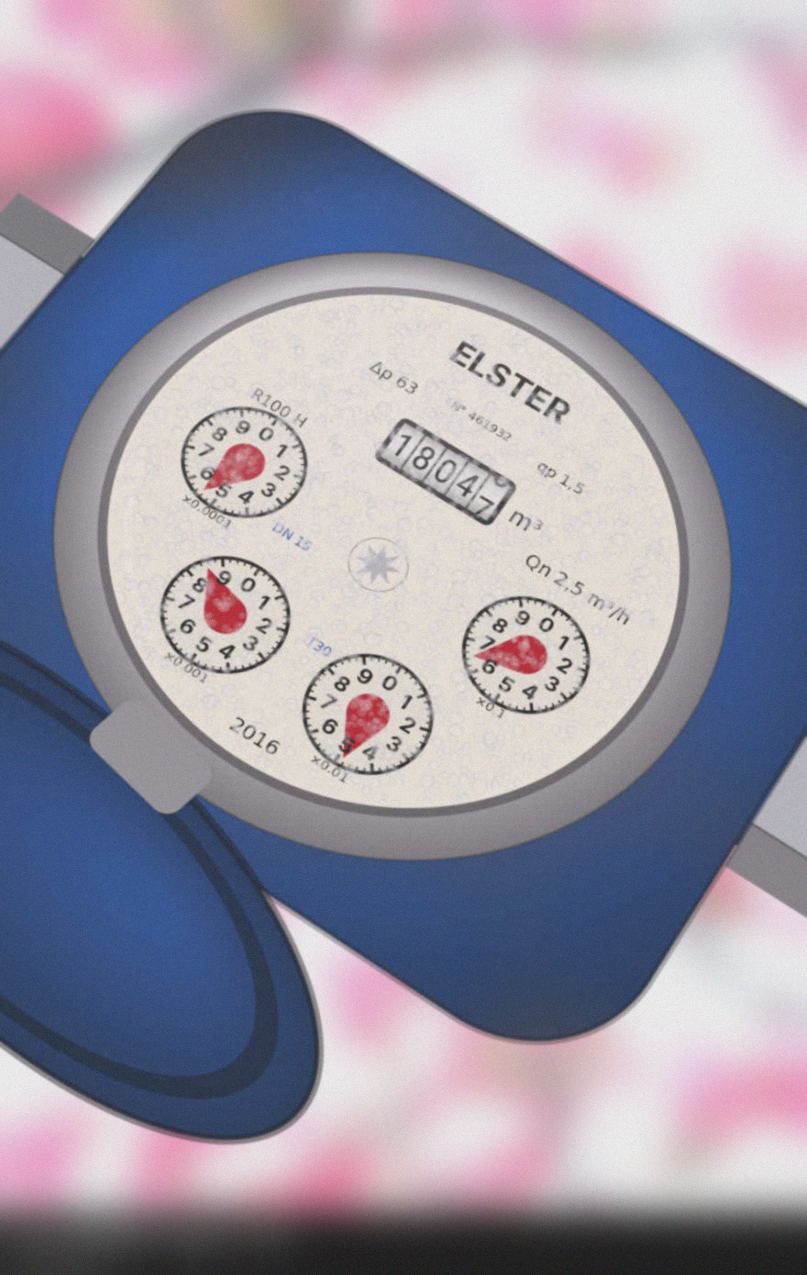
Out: 18046.6485 (m³)
